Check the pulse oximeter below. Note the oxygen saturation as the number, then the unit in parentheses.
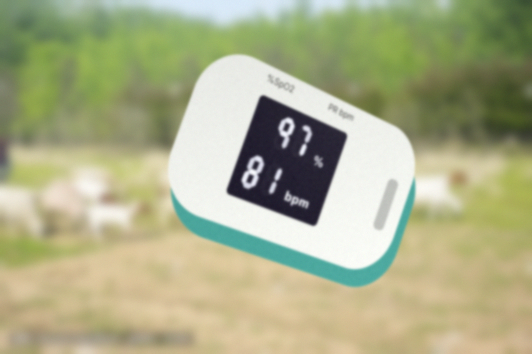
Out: 97 (%)
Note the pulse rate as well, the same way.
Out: 81 (bpm)
